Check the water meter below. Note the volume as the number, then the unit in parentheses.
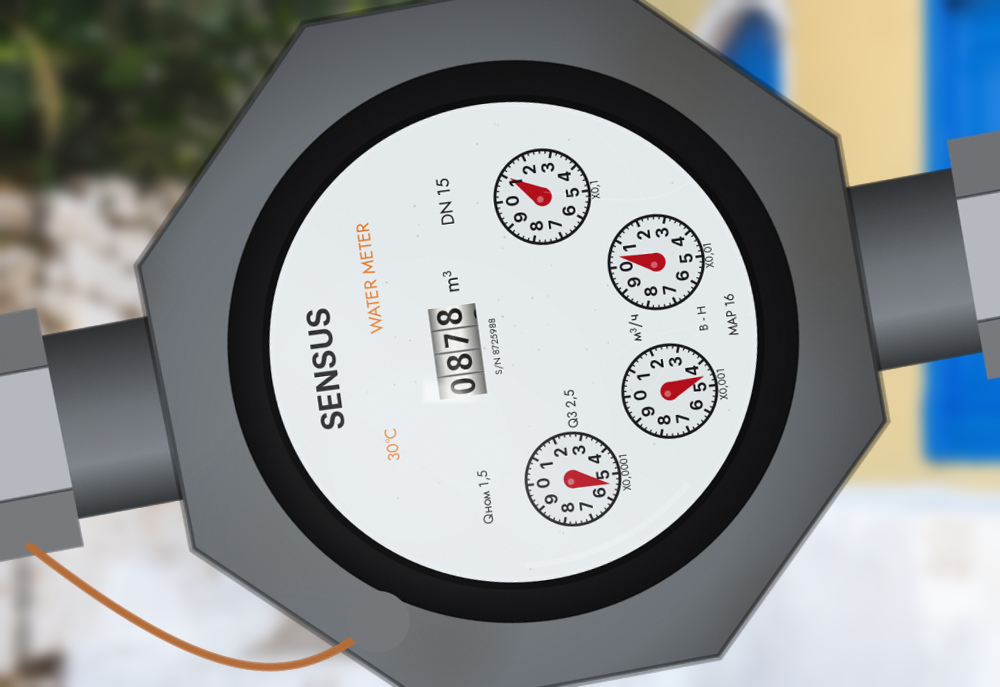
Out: 878.1045 (m³)
